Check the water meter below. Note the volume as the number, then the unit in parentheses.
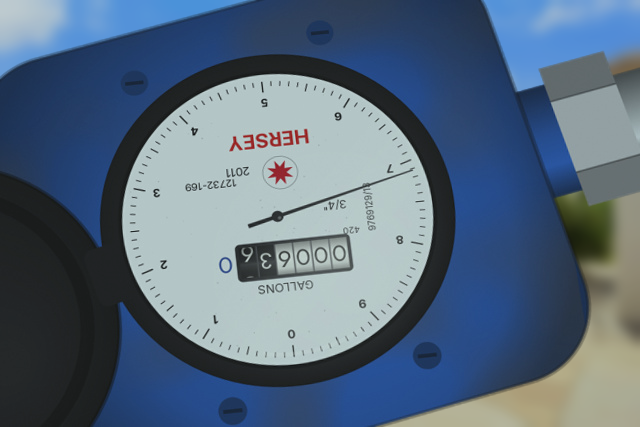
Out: 6357.1 (gal)
